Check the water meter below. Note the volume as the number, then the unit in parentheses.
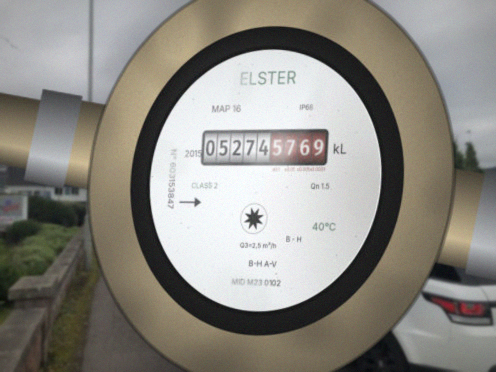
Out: 5274.5769 (kL)
